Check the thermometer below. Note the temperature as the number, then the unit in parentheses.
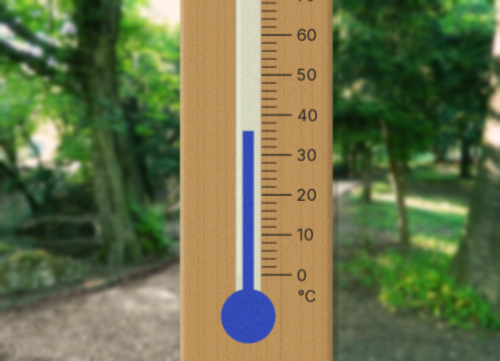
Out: 36 (°C)
